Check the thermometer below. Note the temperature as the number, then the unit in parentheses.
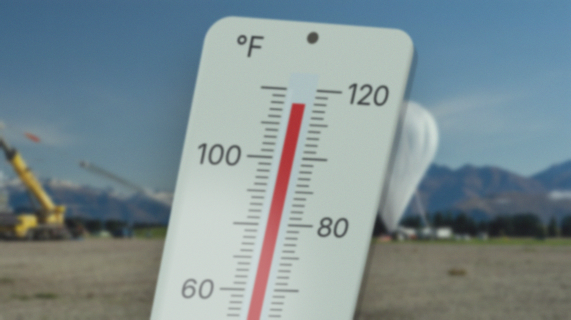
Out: 116 (°F)
